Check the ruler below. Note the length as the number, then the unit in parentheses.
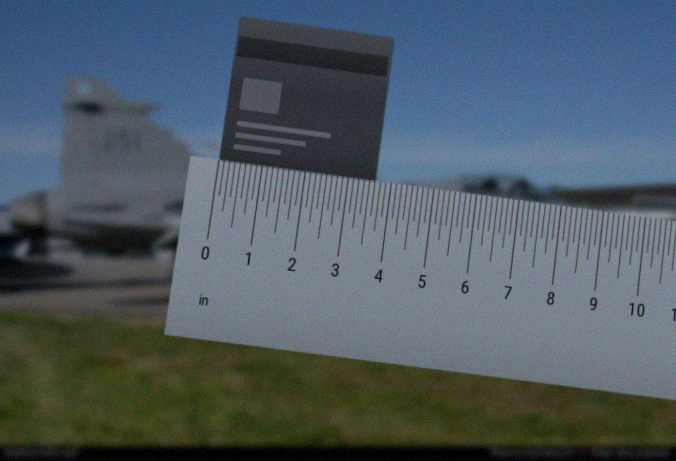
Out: 3.625 (in)
